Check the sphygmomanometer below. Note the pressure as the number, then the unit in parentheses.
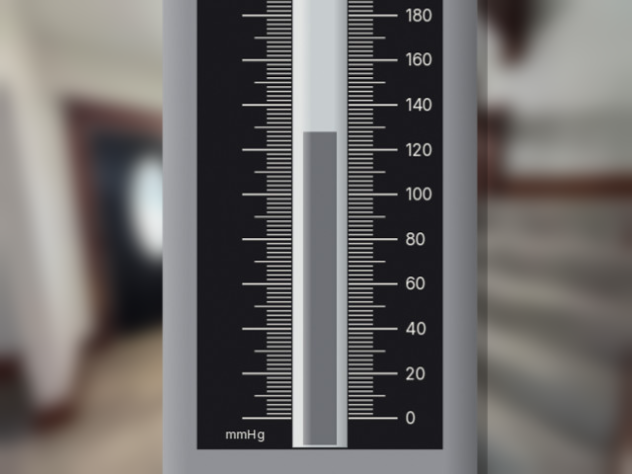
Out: 128 (mmHg)
